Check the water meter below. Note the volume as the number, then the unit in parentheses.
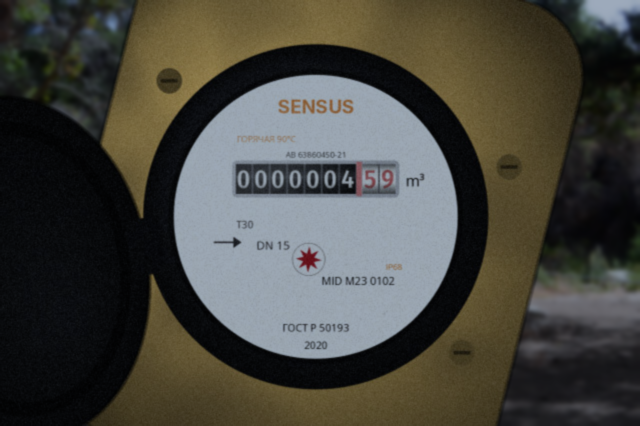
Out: 4.59 (m³)
